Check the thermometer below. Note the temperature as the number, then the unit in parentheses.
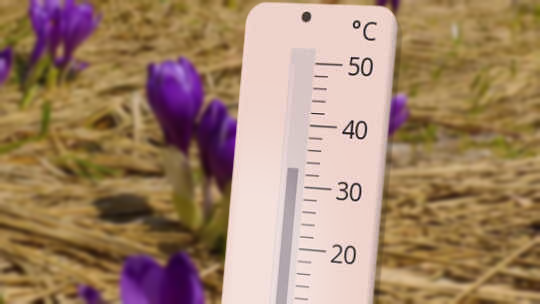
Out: 33 (°C)
